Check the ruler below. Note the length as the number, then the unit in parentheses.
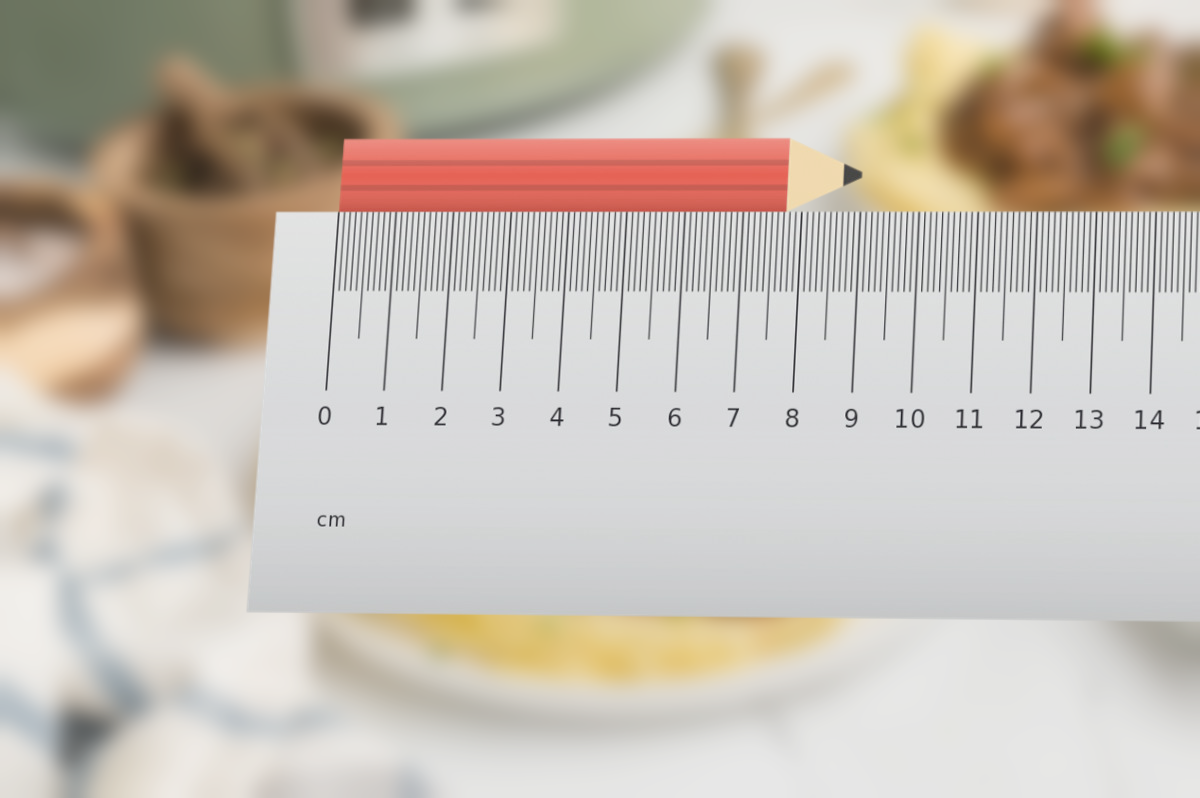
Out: 9 (cm)
